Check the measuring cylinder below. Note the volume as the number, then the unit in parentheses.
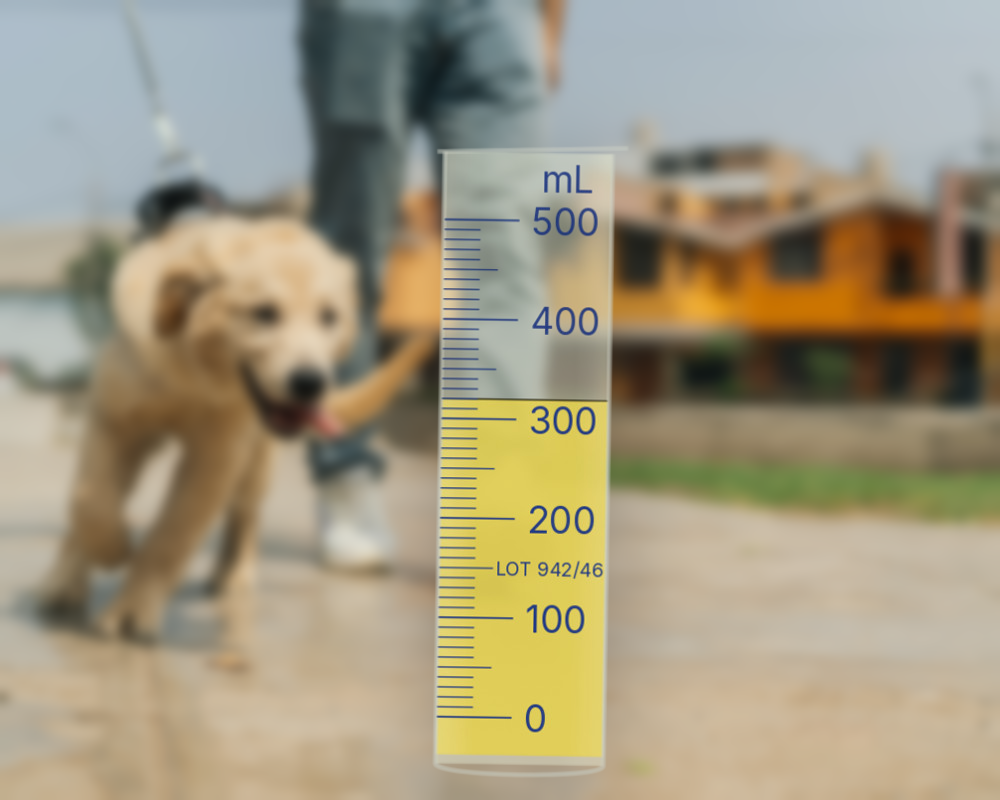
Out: 320 (mL)
